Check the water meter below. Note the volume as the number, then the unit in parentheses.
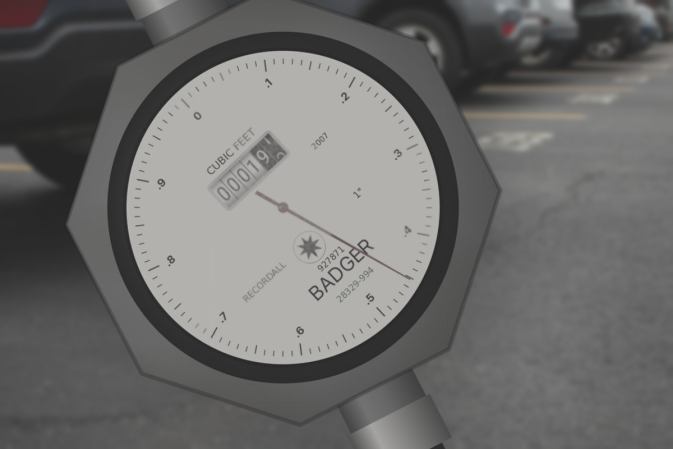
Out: 191.45 (ft³)
